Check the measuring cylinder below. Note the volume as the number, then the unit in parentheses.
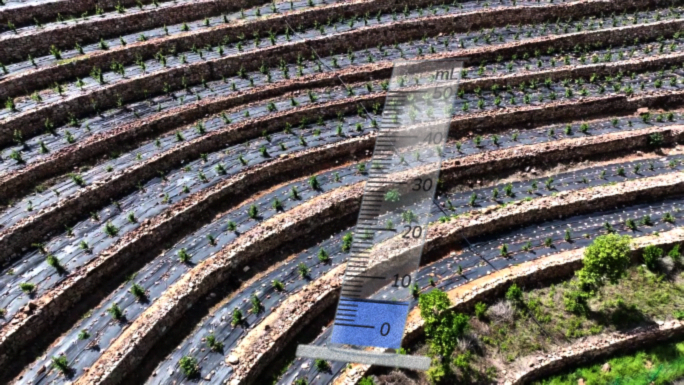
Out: 5 (mL)
